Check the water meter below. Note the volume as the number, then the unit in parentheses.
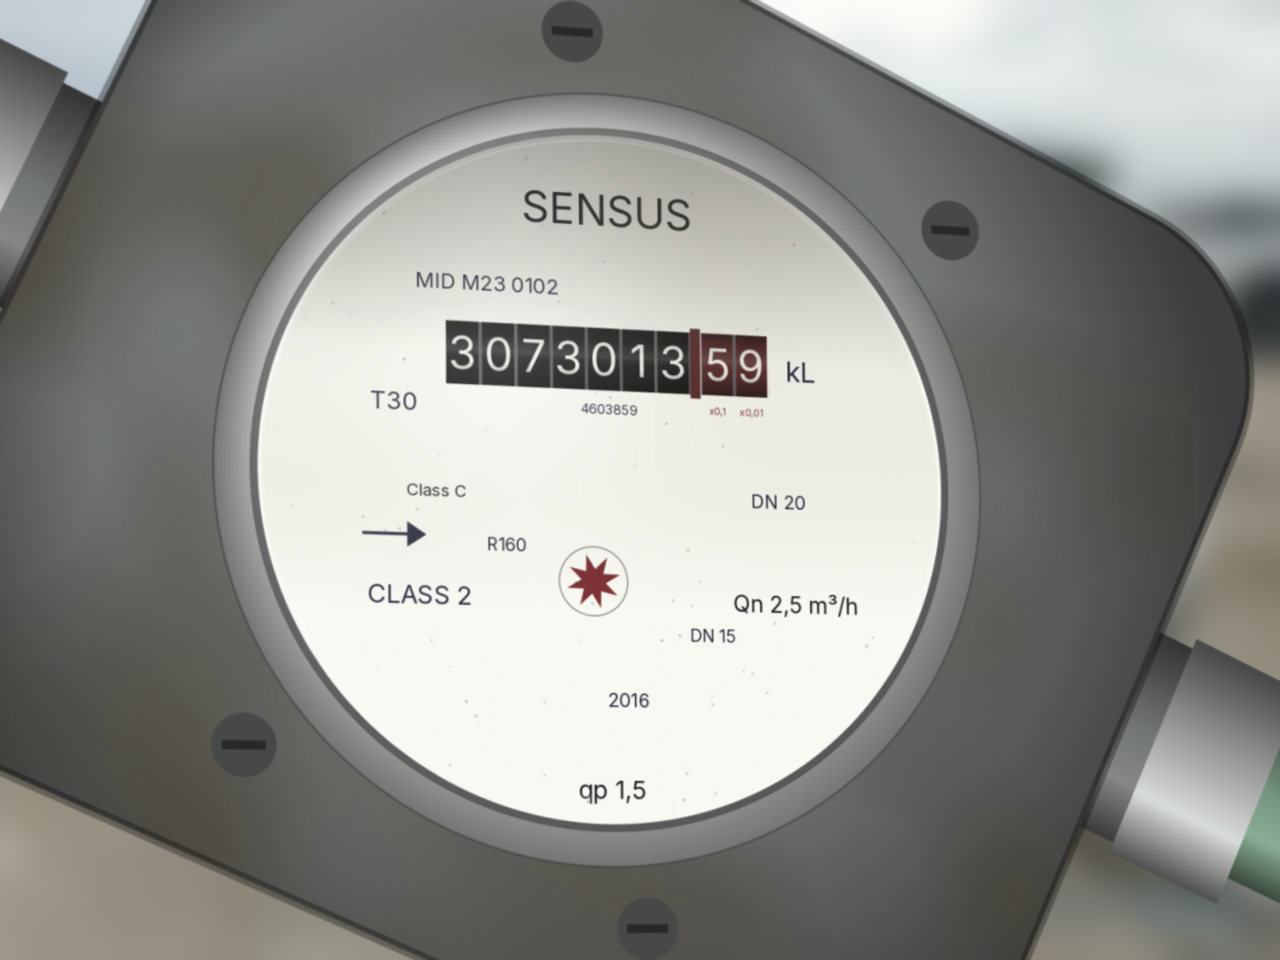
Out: 3073013.59 (kL)
